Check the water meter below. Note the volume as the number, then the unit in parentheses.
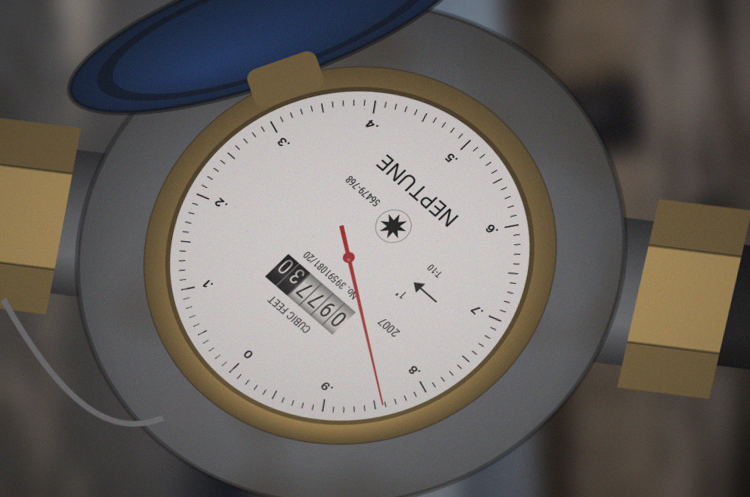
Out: 97729.84 (ft³)
